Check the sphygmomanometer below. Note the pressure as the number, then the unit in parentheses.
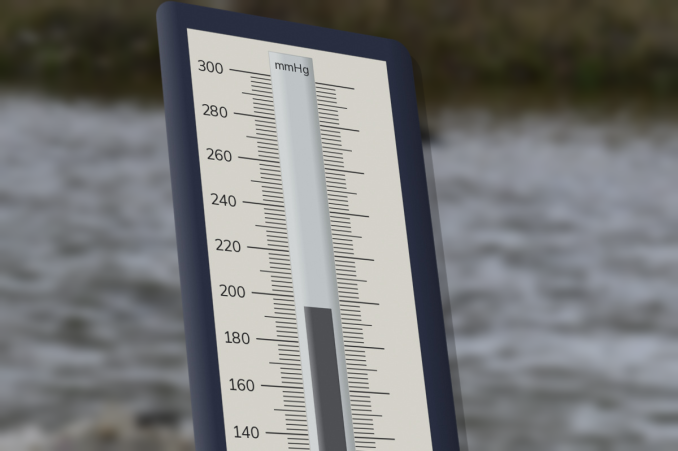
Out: 196 (mmHg)
